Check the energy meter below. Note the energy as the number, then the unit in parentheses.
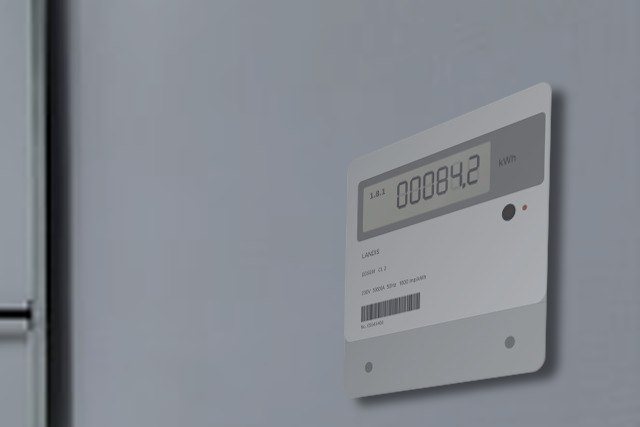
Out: 84.2 (kWh)
